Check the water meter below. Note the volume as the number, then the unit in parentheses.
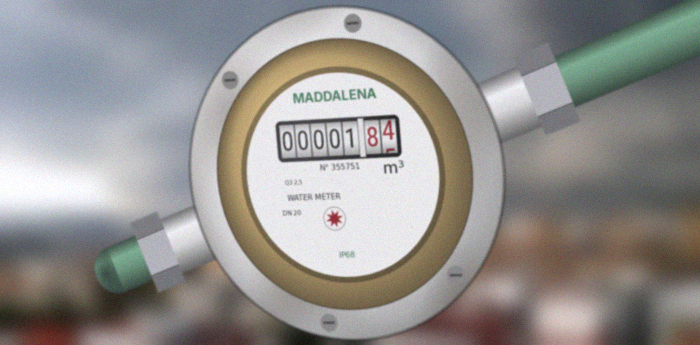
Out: 1.84 (m³)
